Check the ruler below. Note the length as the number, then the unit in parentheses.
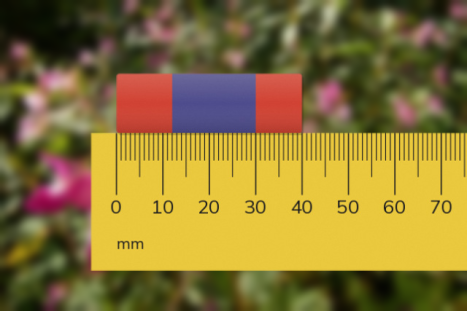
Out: 40 (mm)
